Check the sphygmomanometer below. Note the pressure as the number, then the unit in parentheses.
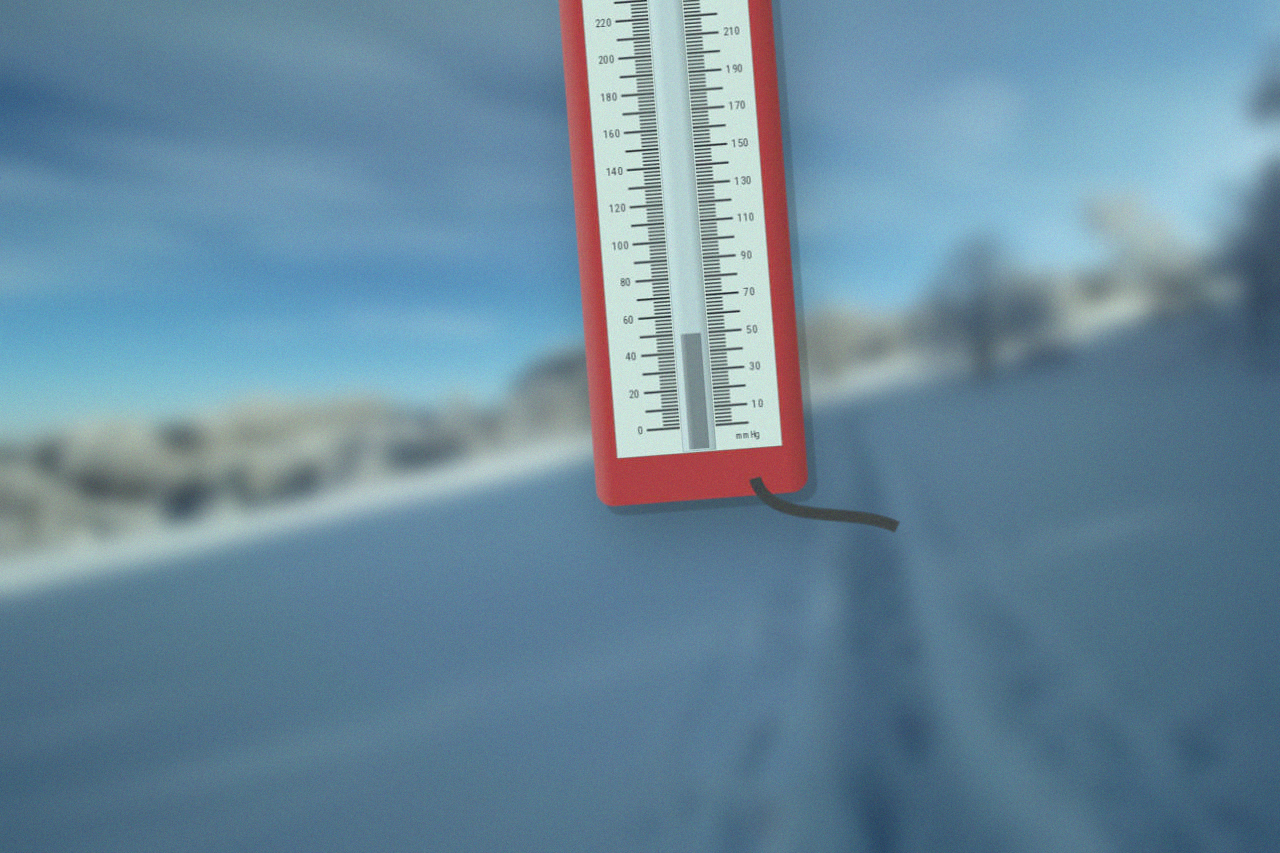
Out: 50 (mmHg)
